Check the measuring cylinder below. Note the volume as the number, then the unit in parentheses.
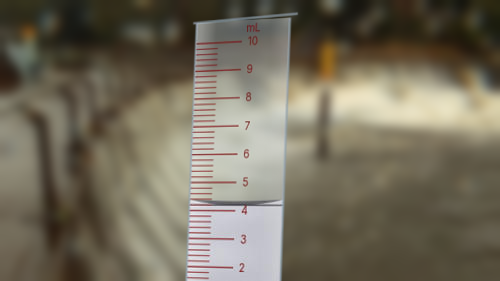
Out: 4.2 (mL)
